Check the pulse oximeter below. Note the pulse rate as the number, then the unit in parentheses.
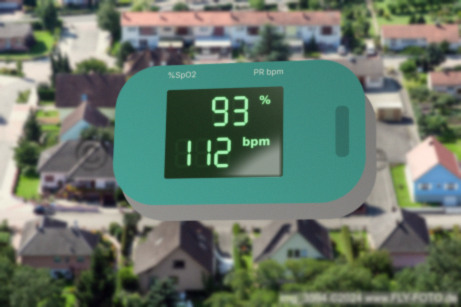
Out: 112 (bpm)
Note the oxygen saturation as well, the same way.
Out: 93 (%)
